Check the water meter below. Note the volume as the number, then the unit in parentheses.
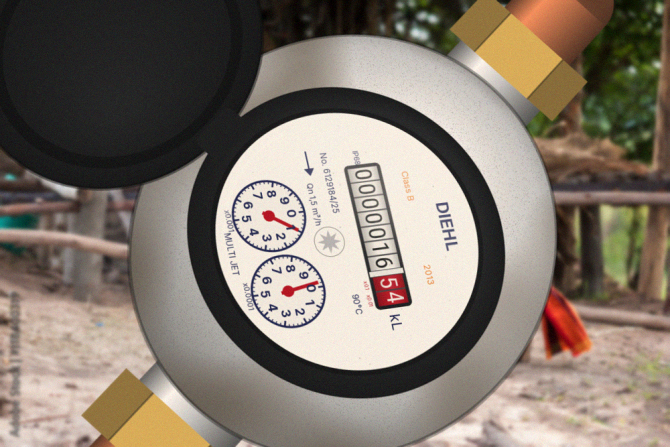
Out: 16.5409 (kL)
